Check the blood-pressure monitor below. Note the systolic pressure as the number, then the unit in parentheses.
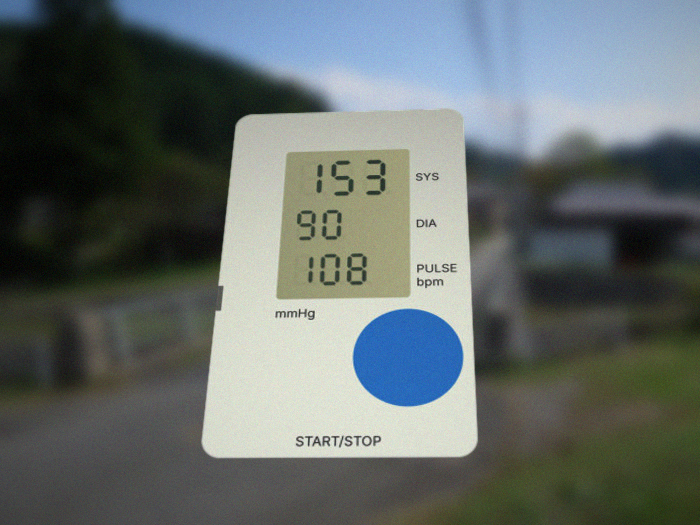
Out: 153 (mmHg)
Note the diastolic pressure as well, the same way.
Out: 90 (mmHg)
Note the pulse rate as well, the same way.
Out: 108 (bpm)
